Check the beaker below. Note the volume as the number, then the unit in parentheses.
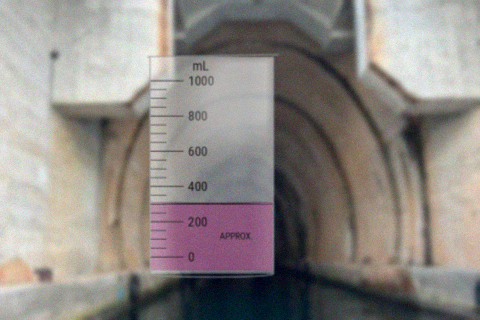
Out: 300 (mL)
